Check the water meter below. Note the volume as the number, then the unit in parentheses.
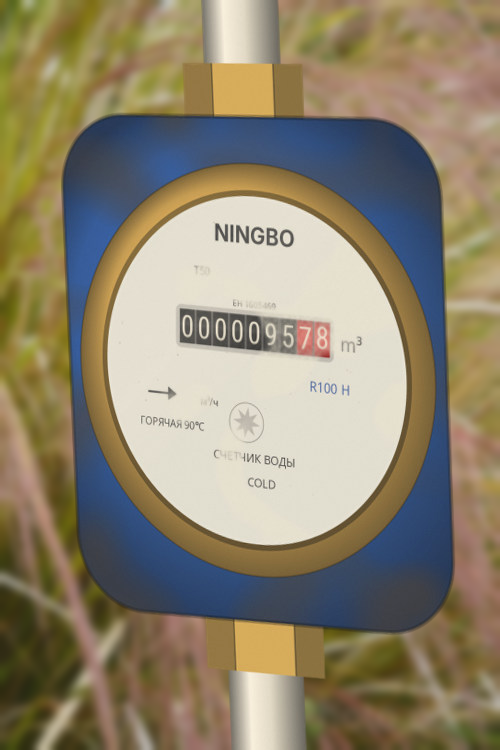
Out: 95.78 (m³)
